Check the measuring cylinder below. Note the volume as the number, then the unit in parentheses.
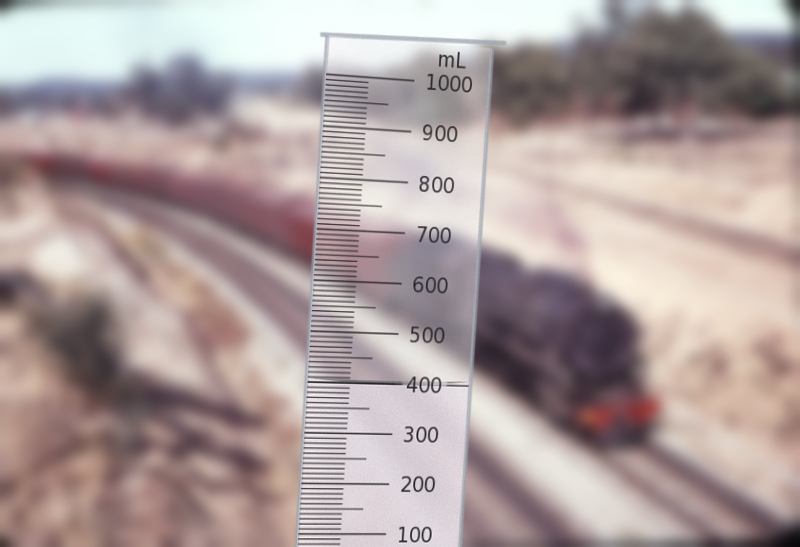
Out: 400 (mL)
